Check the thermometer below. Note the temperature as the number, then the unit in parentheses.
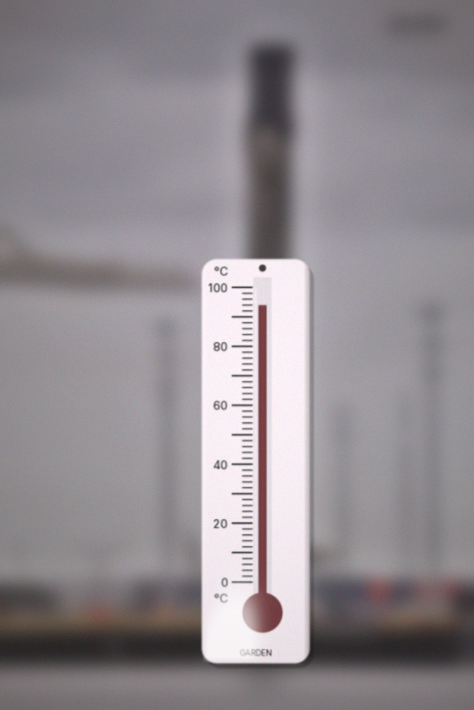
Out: 94 (°C)
